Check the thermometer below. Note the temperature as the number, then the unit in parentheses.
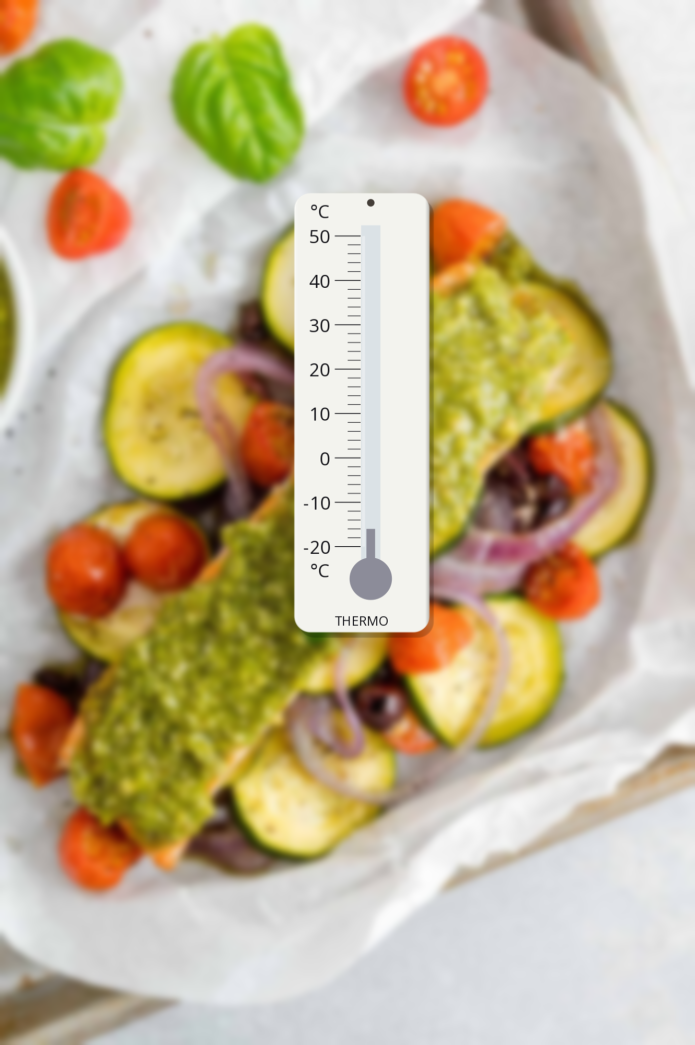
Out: -16 (°C)
